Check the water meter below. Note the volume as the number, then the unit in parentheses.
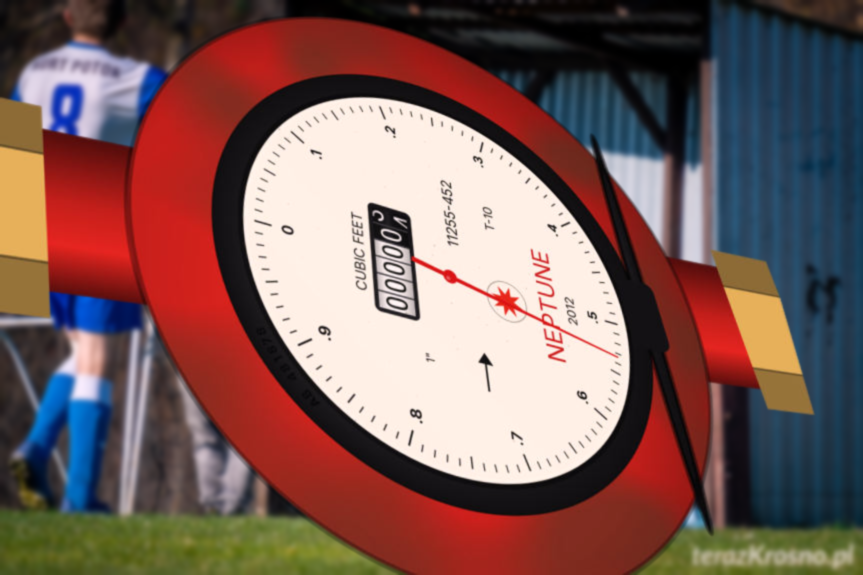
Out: 3.53 (ft³)
